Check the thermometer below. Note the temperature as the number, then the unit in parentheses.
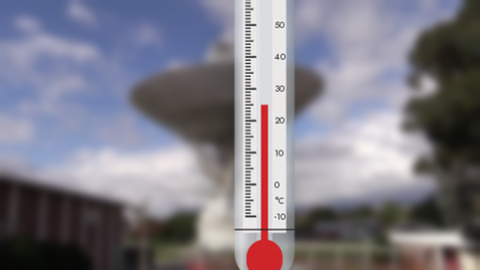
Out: 25 (°C)
